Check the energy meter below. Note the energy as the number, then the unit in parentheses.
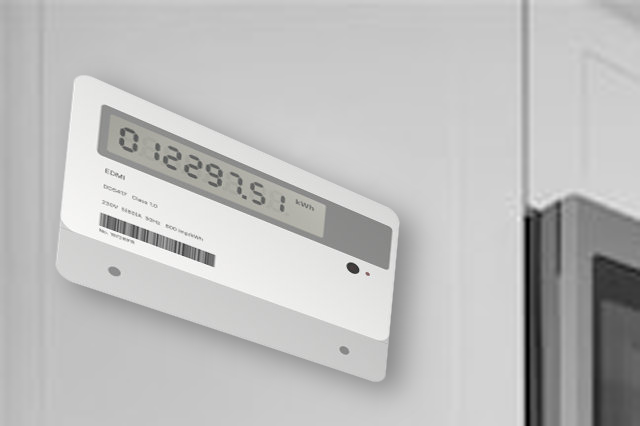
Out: 12297.51 (kWh)
